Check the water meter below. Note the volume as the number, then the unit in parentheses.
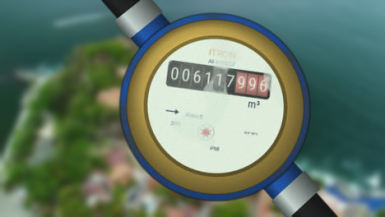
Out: 6117.996 (m³)
